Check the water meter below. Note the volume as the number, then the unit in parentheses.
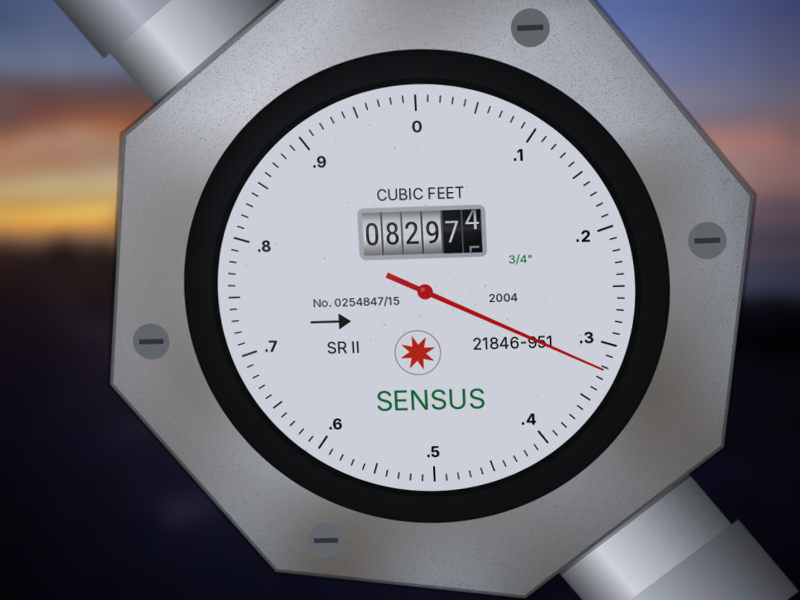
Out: 82974.32 (ft³)
